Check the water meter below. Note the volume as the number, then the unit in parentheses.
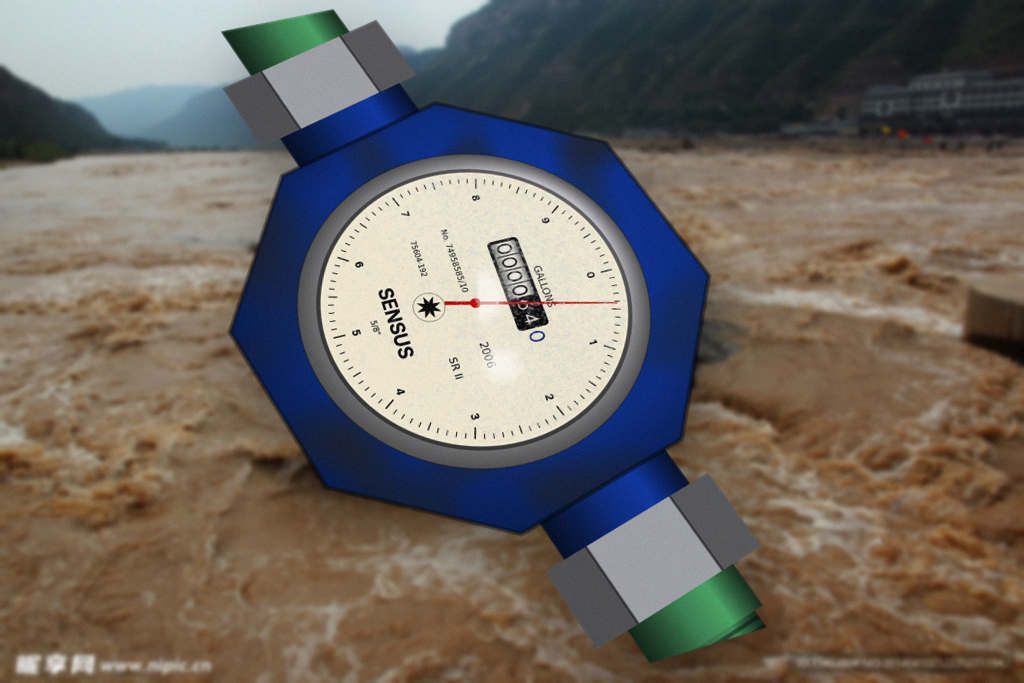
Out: 640.4 (gal)
